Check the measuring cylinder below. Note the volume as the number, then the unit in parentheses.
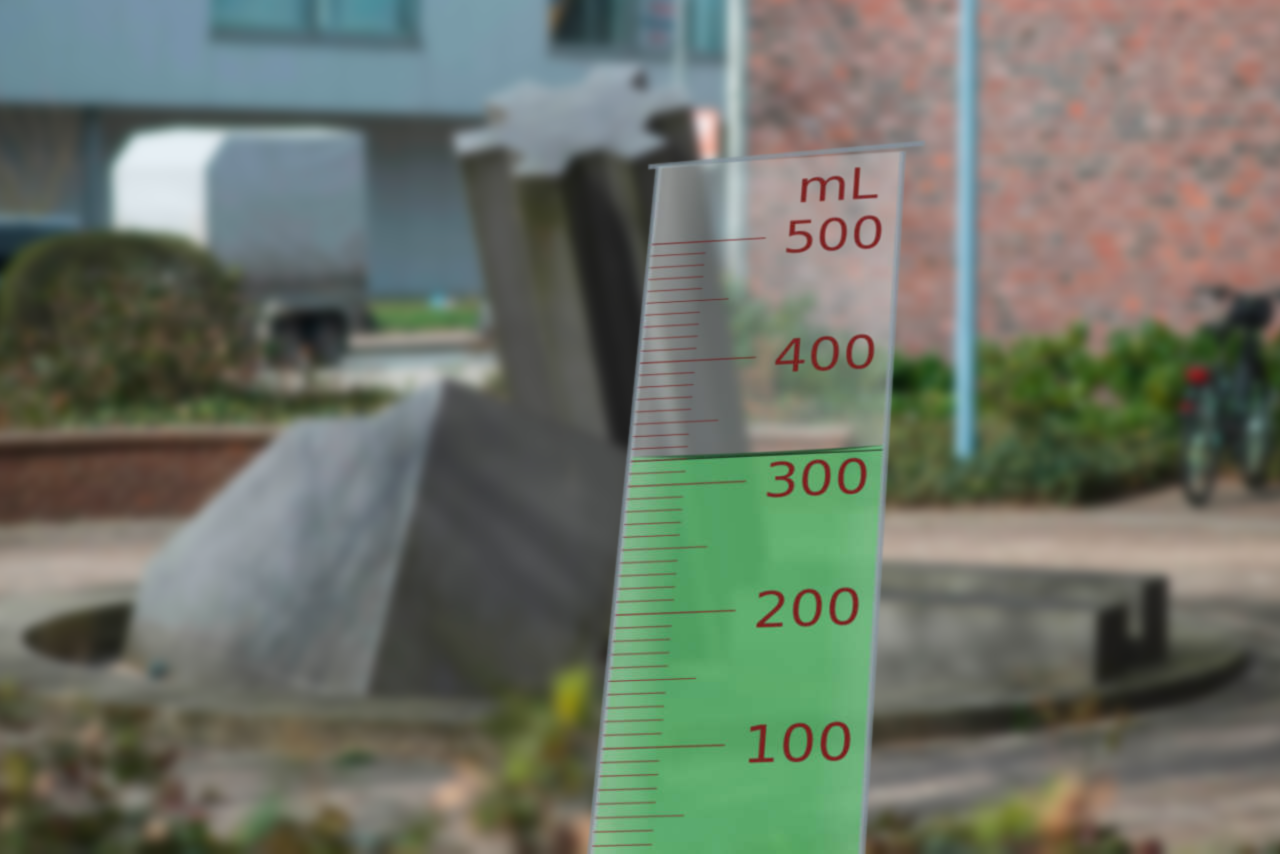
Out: 320 (mL)
